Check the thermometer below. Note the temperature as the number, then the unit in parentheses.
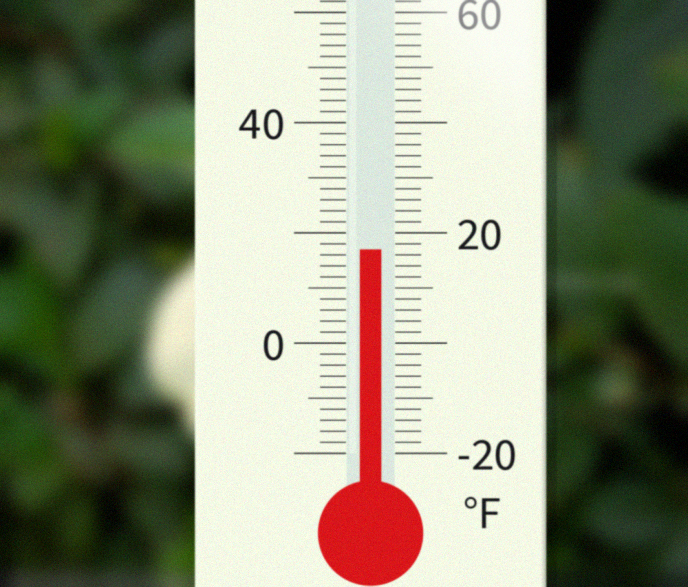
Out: 17 (°F)
